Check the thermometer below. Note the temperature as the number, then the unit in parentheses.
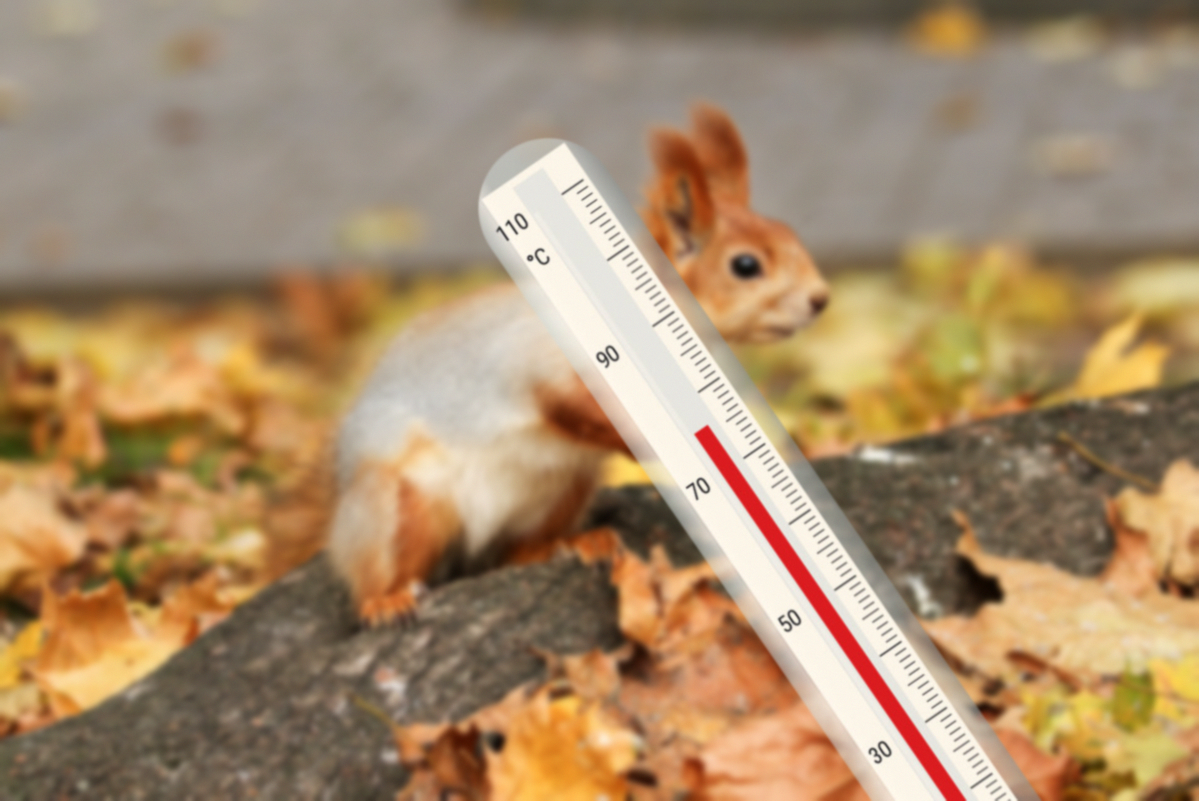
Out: 76 (°C)
